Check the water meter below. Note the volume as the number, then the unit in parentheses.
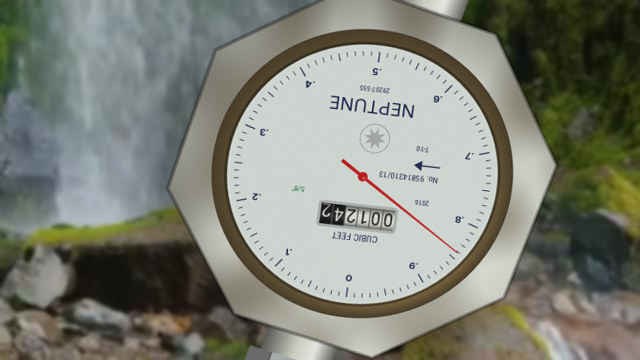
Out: 1241.84 (ft³)
